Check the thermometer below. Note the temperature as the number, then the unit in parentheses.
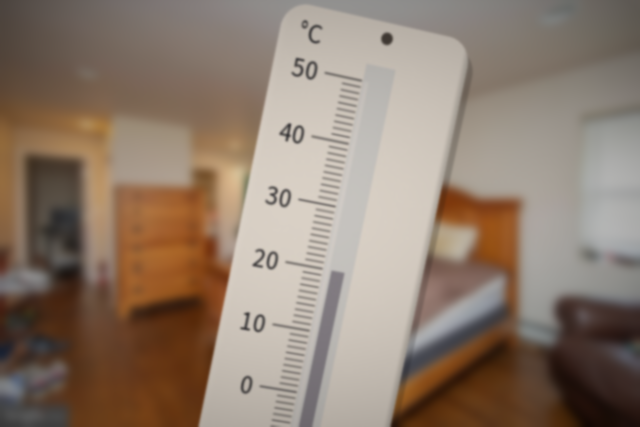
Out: 20 (°C)
